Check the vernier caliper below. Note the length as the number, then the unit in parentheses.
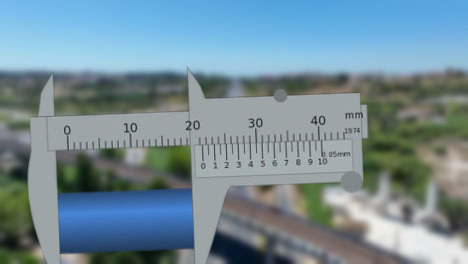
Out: 21.4 (mm)
